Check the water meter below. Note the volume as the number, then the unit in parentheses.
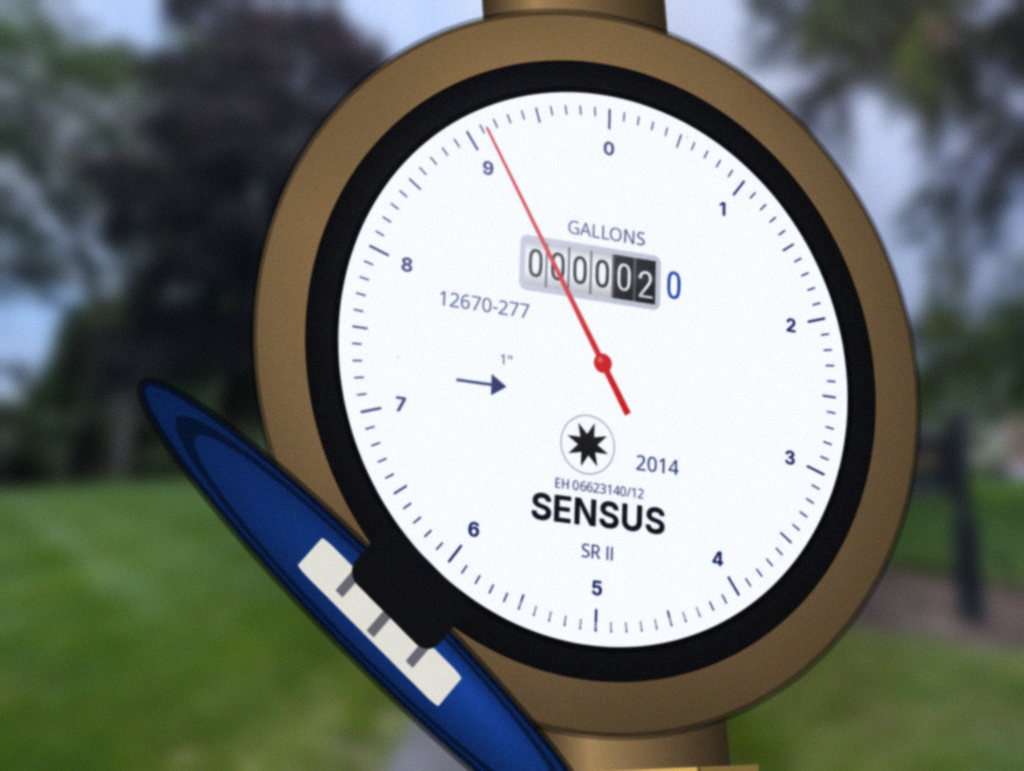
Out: 19.1 (gal)
